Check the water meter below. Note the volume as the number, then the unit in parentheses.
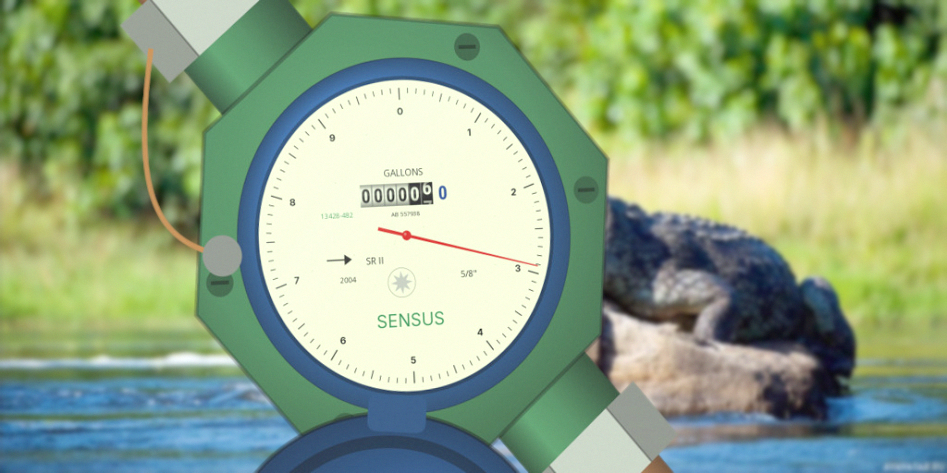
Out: 62.9 (gal)
